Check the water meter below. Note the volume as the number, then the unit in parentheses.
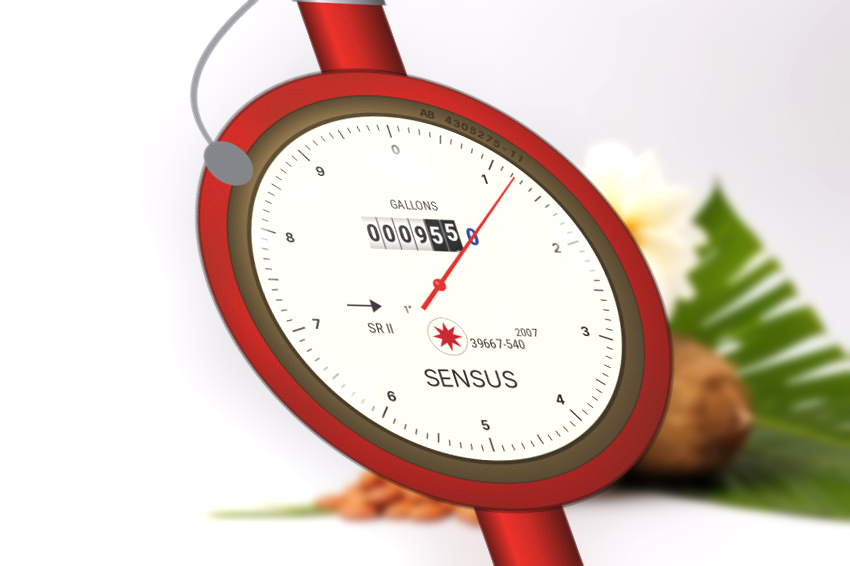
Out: 9551.2 (gal)
